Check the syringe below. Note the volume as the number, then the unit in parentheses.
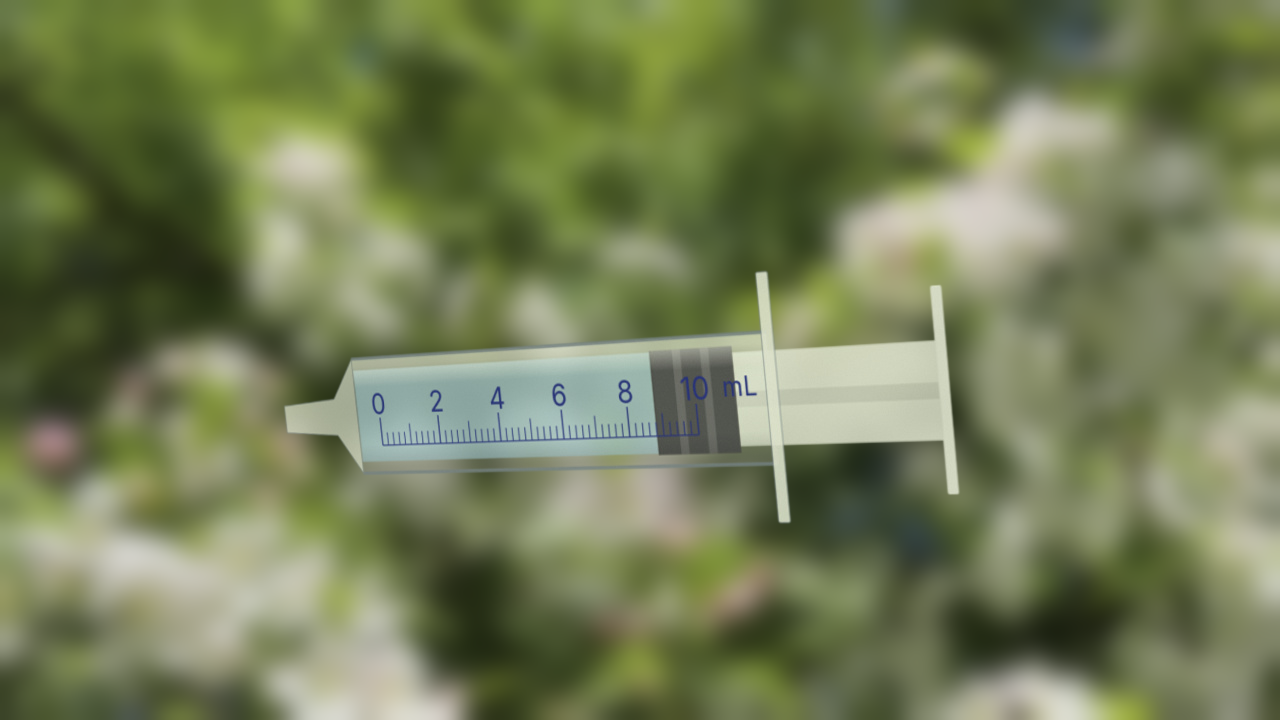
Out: 8.8 (mL)
